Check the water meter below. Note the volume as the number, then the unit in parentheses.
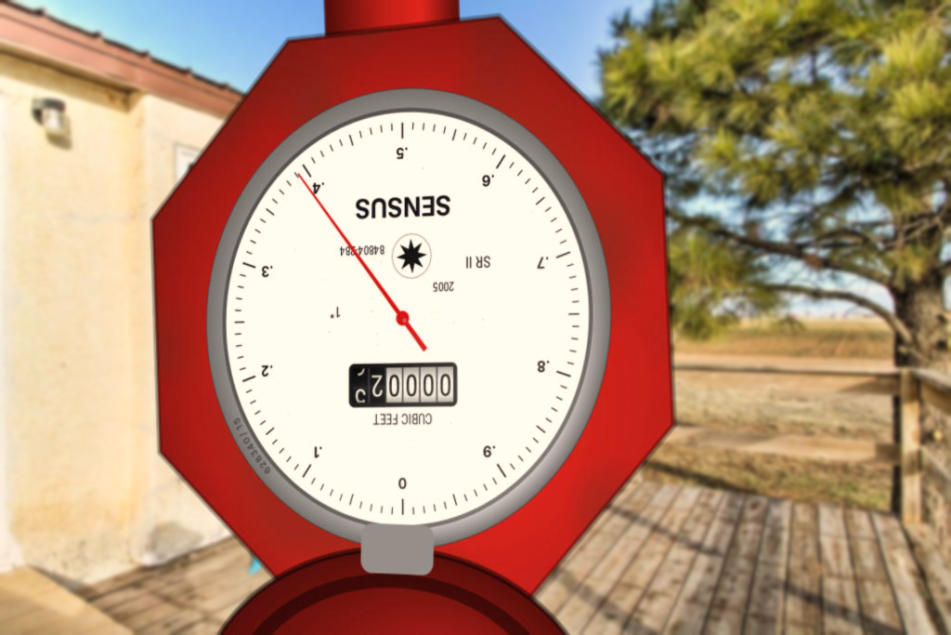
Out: 25.39 (ft³)
